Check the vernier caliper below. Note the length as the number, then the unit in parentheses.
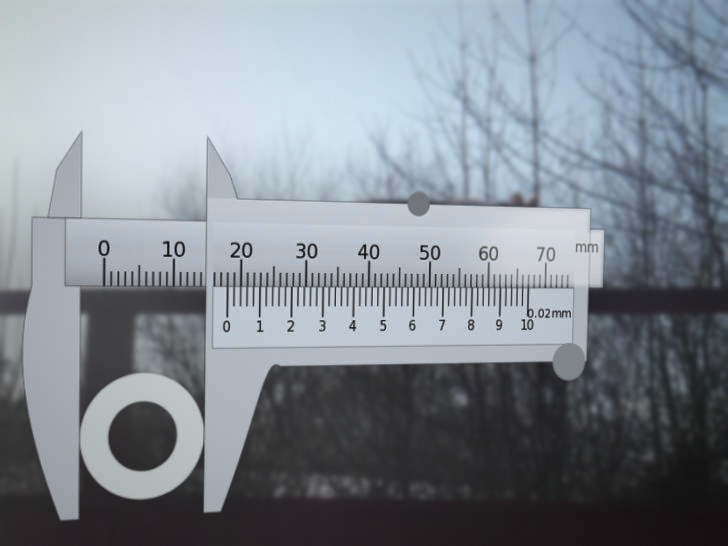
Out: 18.0 (mm)
